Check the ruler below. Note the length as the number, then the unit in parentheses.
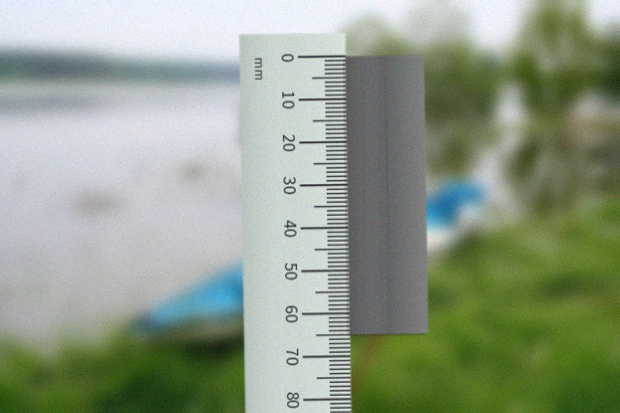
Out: 65 (mm)
